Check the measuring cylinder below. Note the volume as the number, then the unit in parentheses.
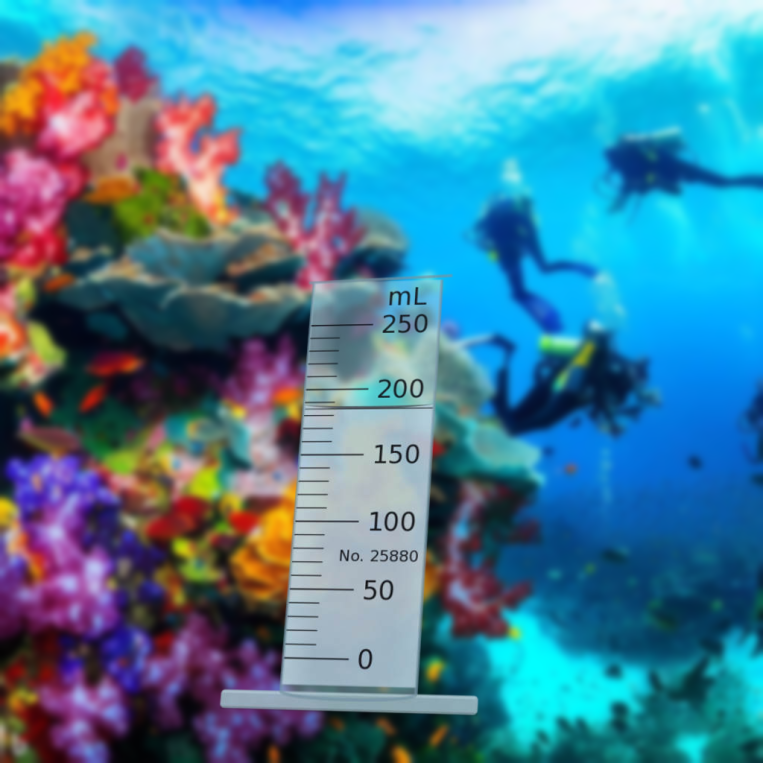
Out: 185 (mL)
